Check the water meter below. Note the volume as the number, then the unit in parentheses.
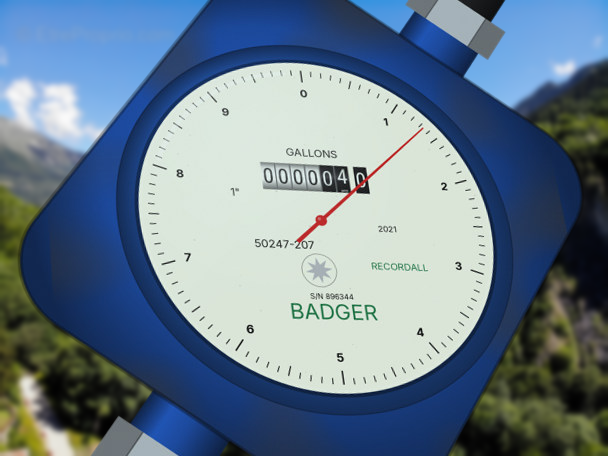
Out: 41.3 (gal)
